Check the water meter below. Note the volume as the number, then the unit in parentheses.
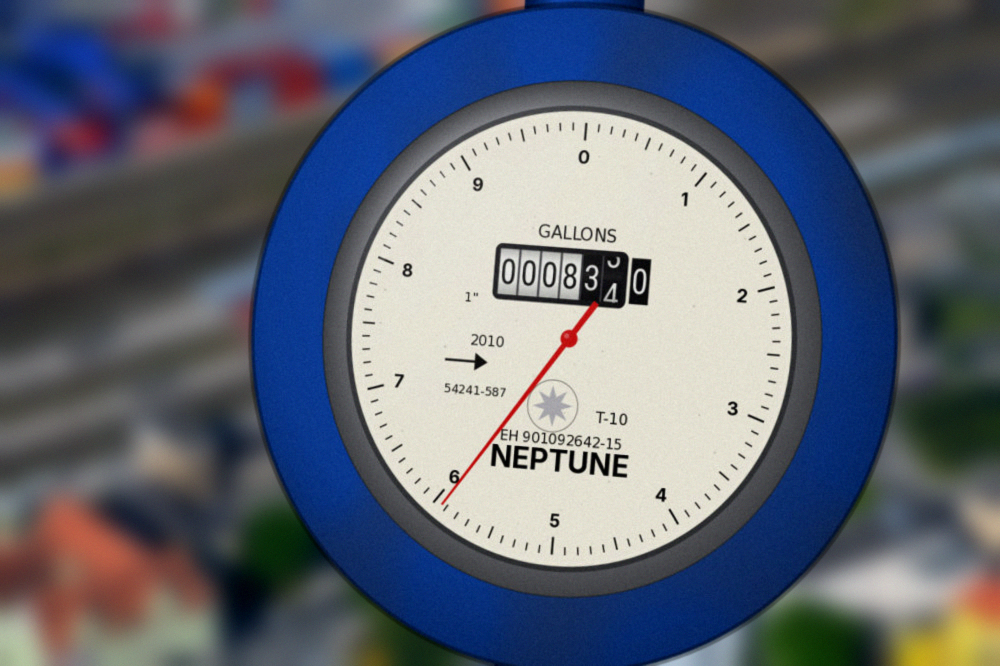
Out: 8335.9 (gal)
